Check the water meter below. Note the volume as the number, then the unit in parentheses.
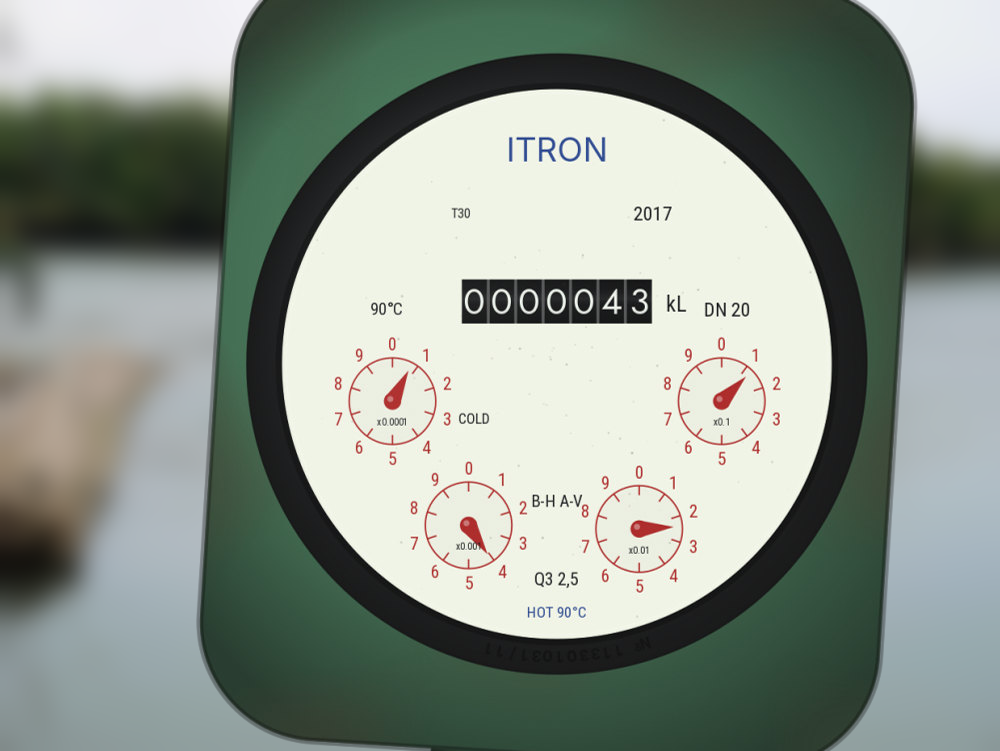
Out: 43.1240 (kL)
